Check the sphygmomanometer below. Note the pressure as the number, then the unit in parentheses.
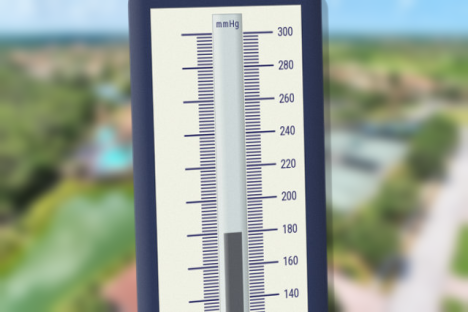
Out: 180 (mmHg)
